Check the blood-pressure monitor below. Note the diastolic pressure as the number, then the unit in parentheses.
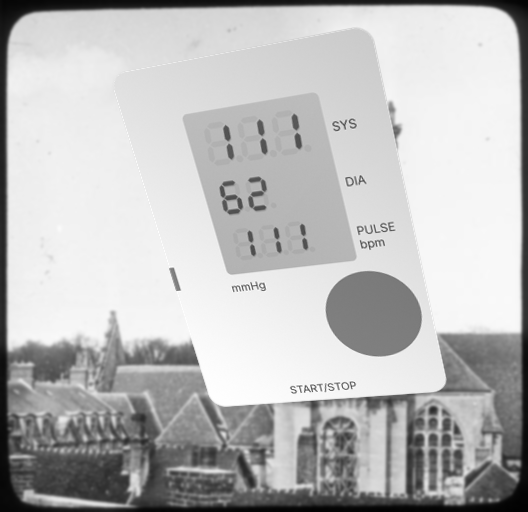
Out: 62 (mmHg)
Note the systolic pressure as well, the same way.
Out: 111 (mmHg)
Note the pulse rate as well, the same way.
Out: 111 (bpm)
